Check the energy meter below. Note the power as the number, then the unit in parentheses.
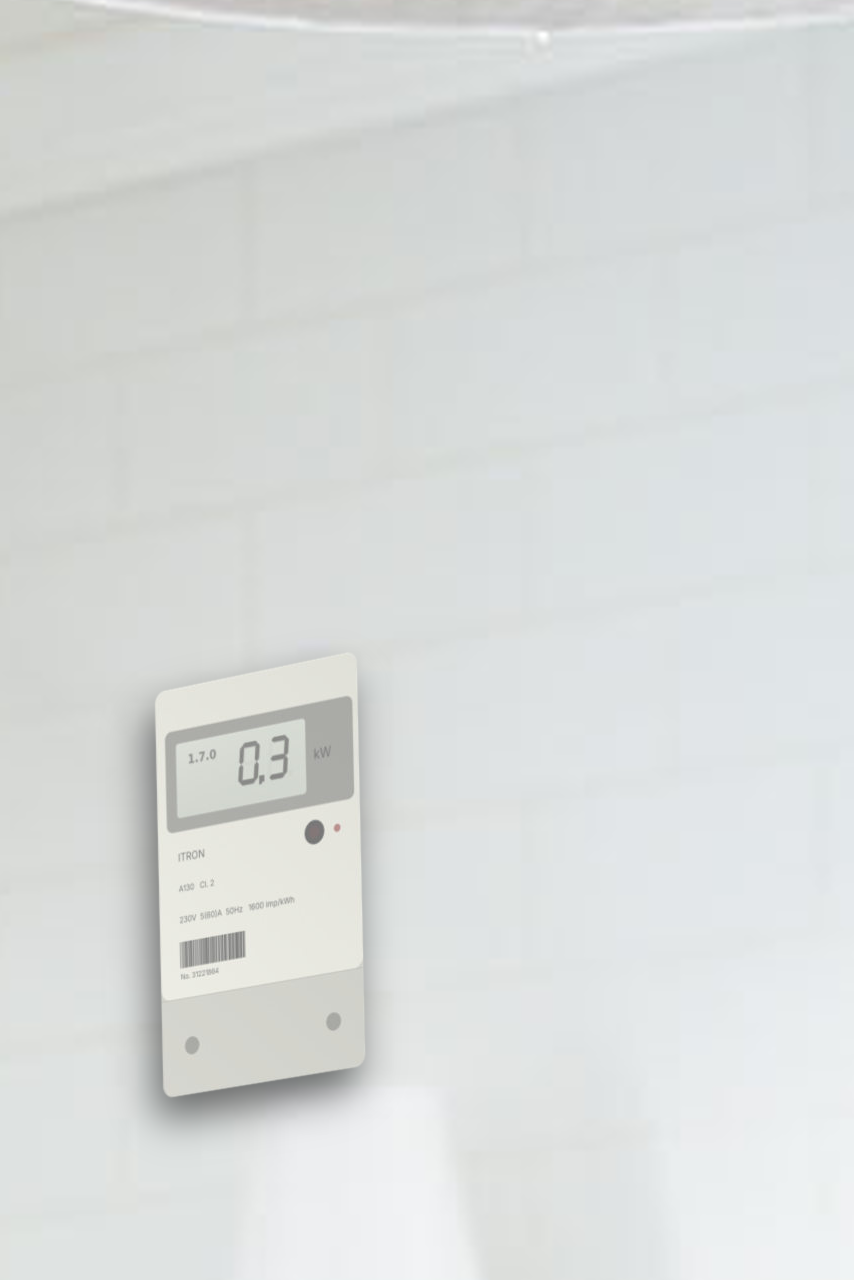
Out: 0.3 (kW)
